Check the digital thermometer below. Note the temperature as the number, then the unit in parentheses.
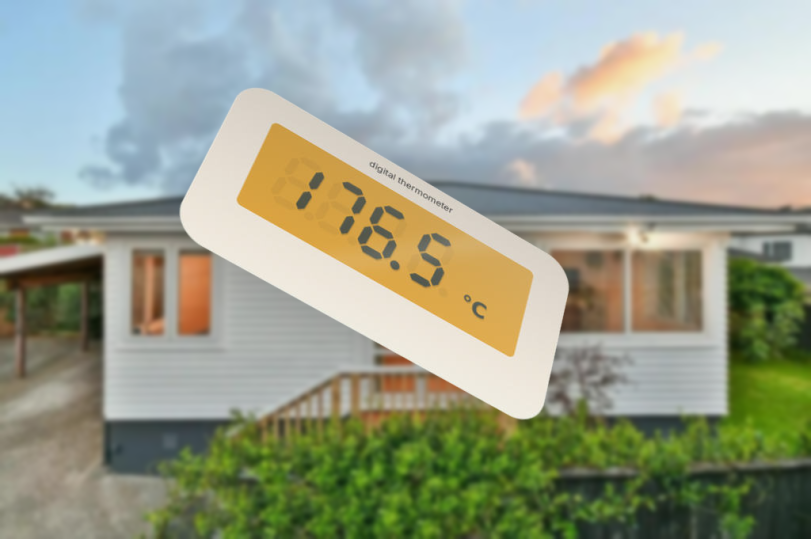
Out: 176.5 (°C)
